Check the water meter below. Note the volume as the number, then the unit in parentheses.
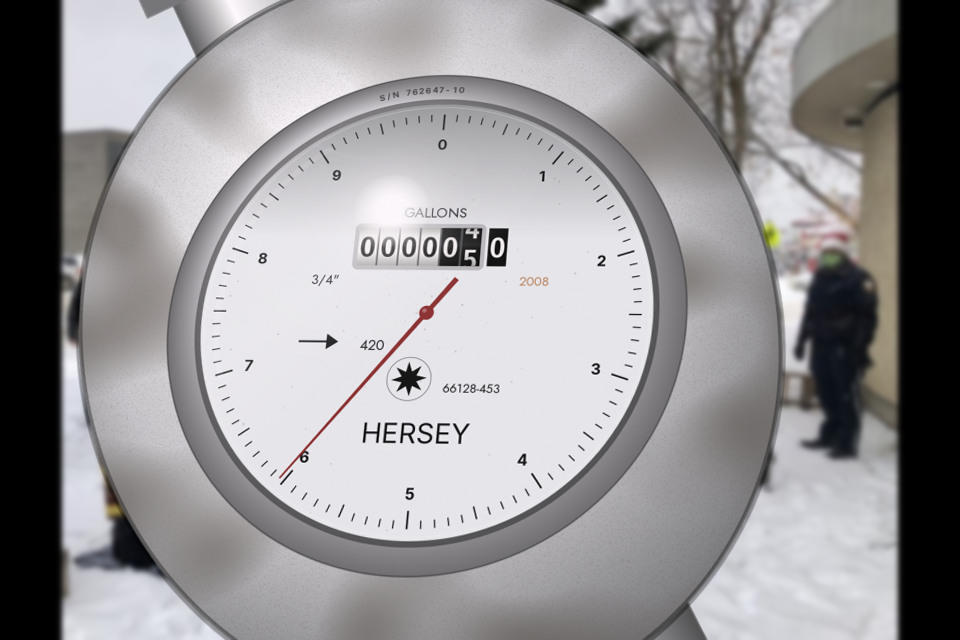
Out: 46.0 (gal)
